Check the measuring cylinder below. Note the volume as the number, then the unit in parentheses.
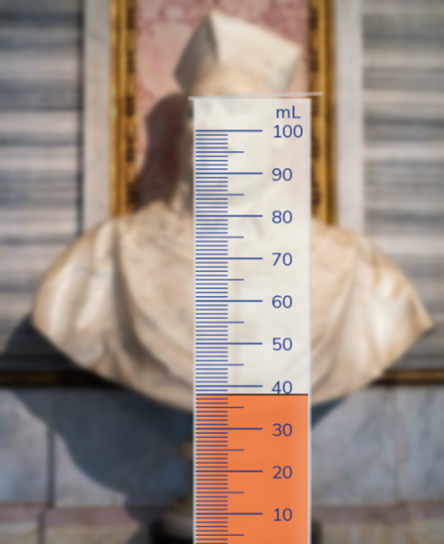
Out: 38 (mL)
